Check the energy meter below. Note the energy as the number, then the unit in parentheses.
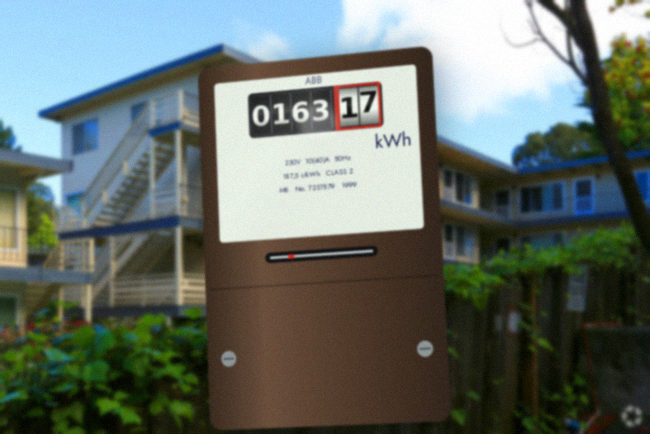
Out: 163.17 (kWh)
